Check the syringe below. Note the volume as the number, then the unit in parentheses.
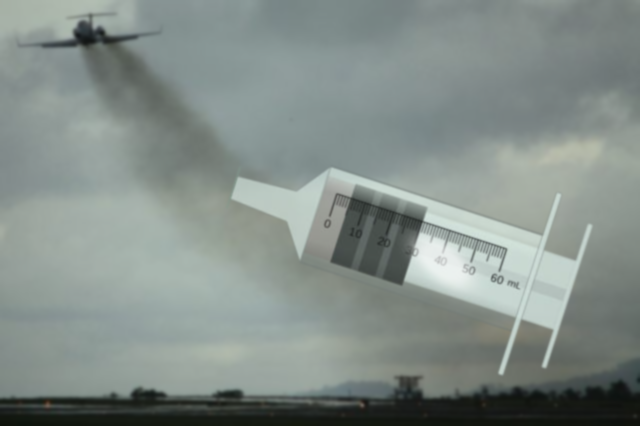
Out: 5 (mL)
